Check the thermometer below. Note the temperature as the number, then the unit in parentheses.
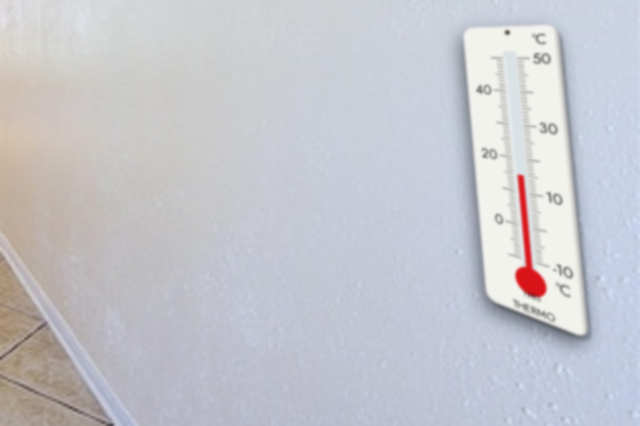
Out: 15 (°C)
